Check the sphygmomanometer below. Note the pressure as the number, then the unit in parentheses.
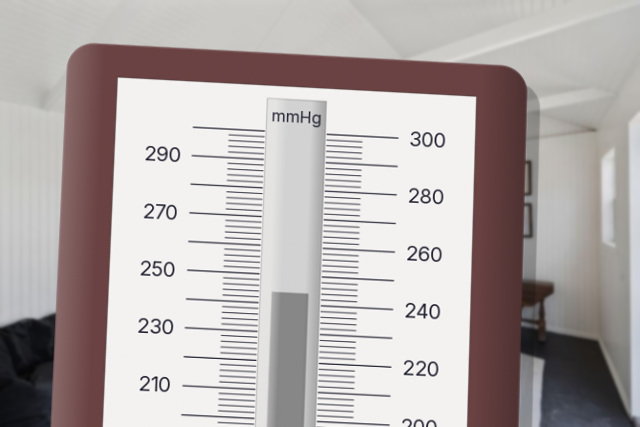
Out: 244 (mmHg)
